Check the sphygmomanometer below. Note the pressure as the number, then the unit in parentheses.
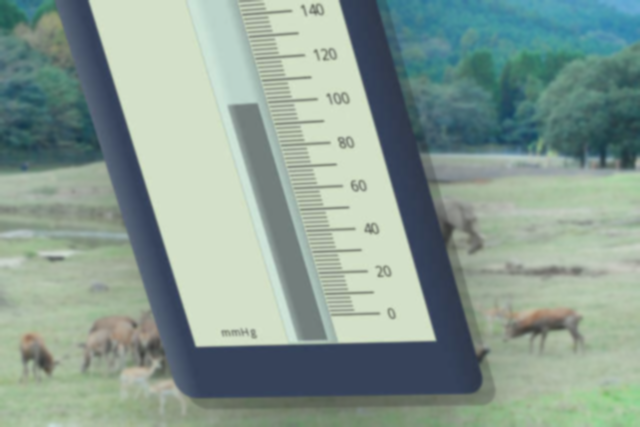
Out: 100 (mmHg)
